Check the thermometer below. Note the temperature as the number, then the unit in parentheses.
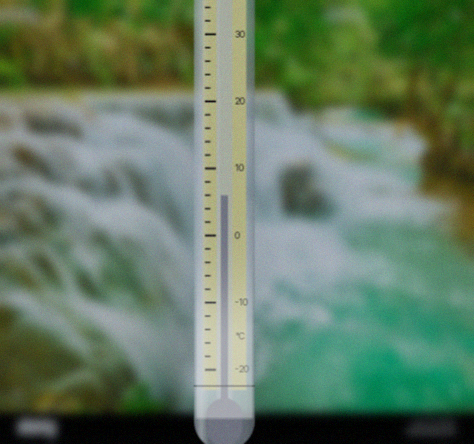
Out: 6 (°C)
